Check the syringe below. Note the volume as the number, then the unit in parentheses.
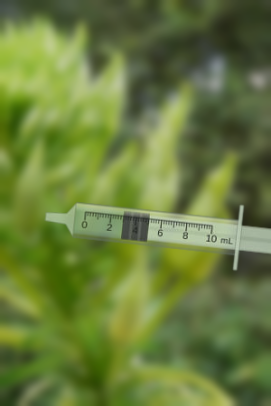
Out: 3 (mL)
